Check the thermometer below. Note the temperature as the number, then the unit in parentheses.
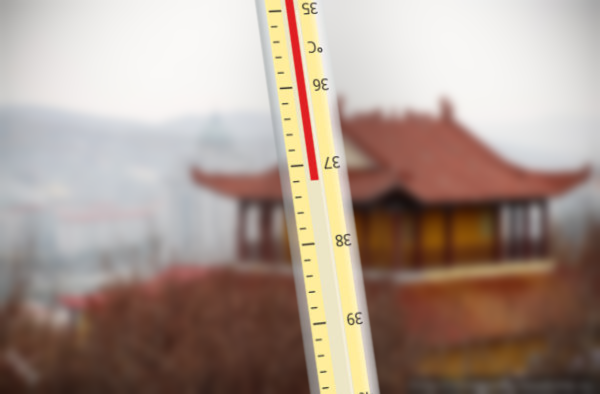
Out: 37.2 (°C)
